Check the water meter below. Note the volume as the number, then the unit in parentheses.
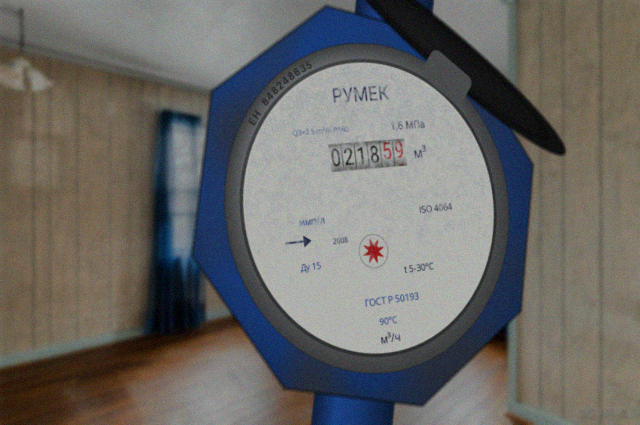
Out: 218.59 (m³)
